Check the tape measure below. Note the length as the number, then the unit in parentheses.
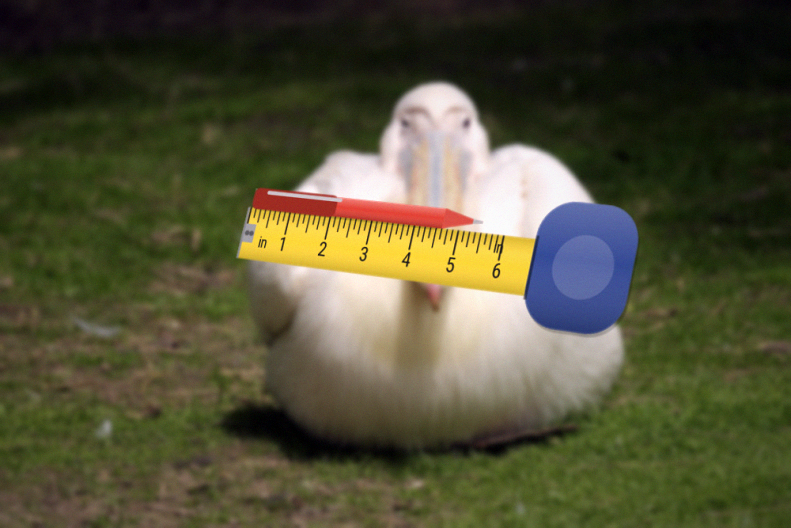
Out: 5.5 (in)
